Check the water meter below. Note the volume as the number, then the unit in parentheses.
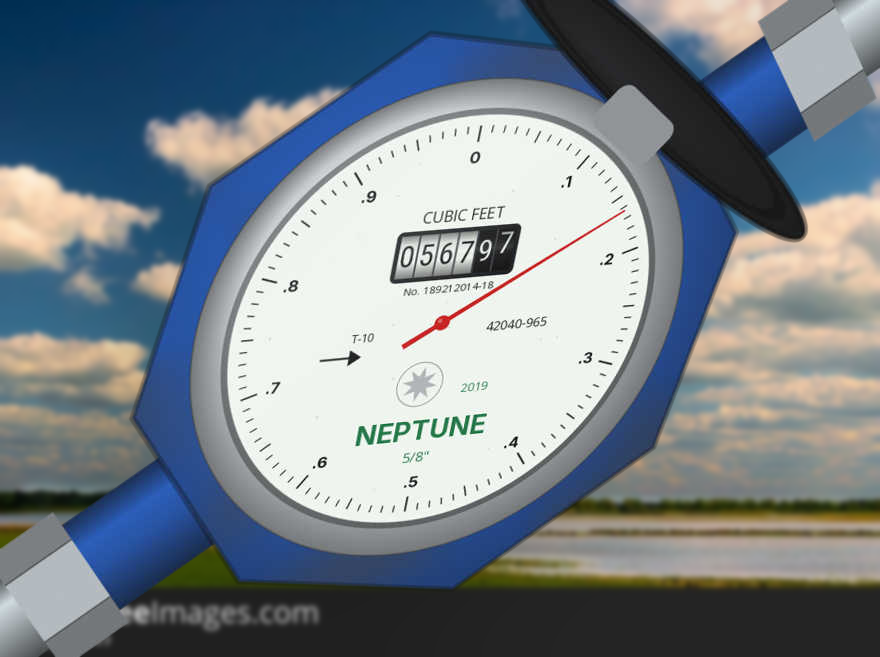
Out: 56797.16 (ft³)
